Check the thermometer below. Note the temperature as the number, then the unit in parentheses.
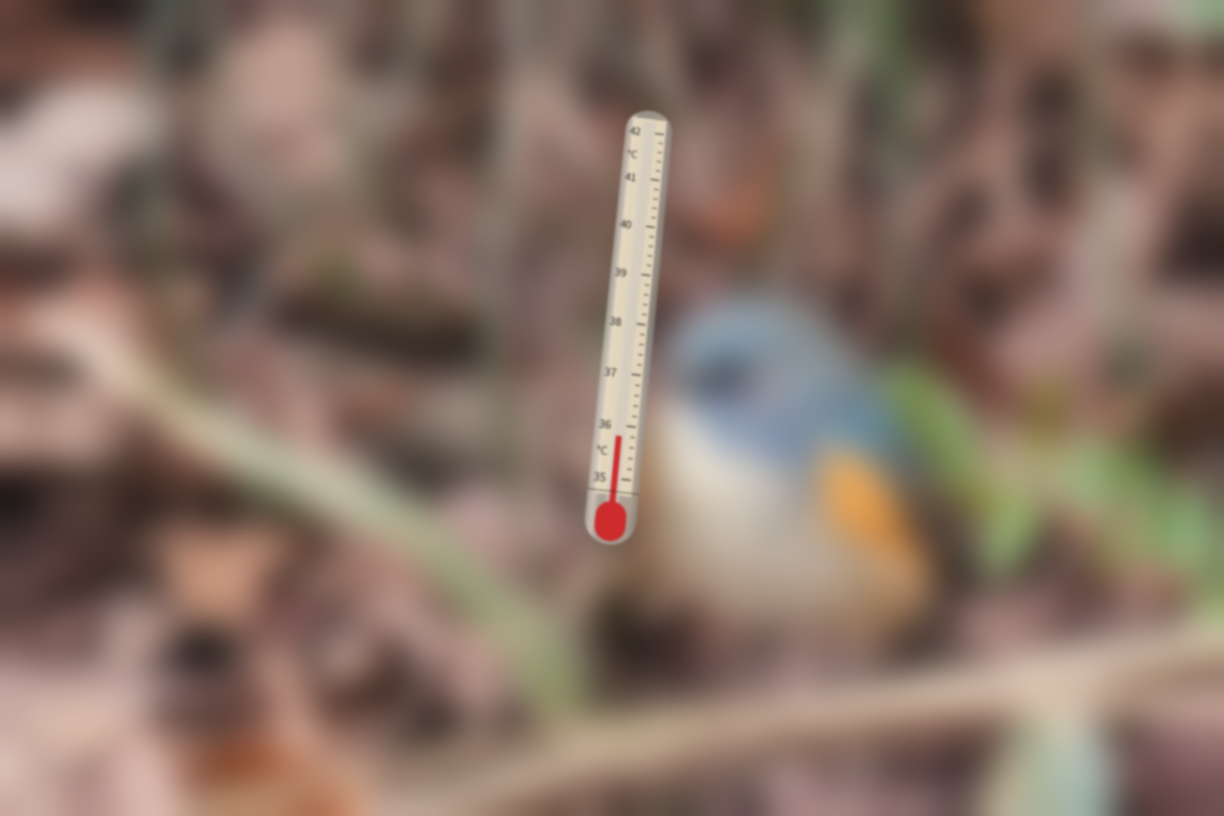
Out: 35.8 (°C)
